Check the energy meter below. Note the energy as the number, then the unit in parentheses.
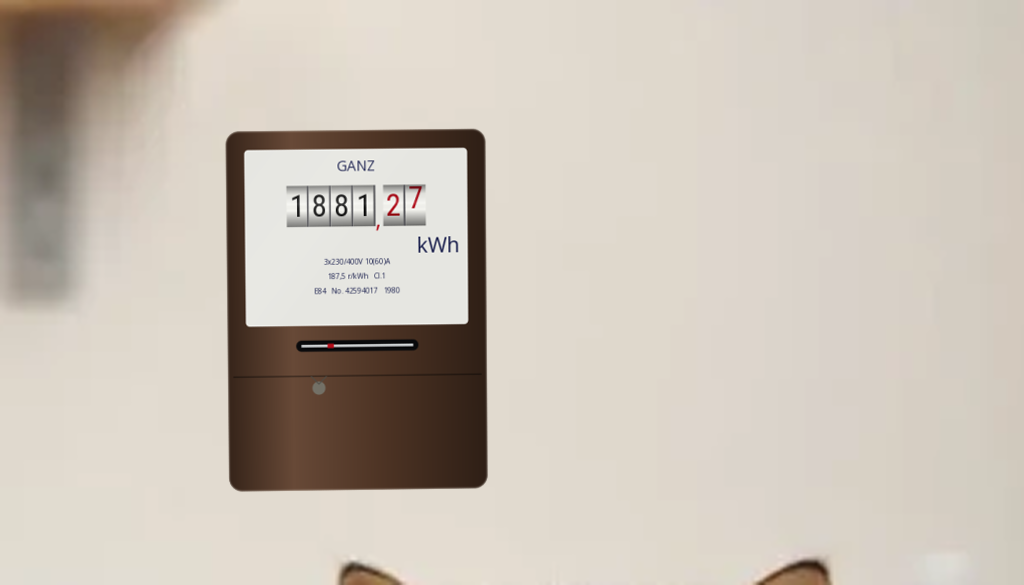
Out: 1881.27 (kWh)
